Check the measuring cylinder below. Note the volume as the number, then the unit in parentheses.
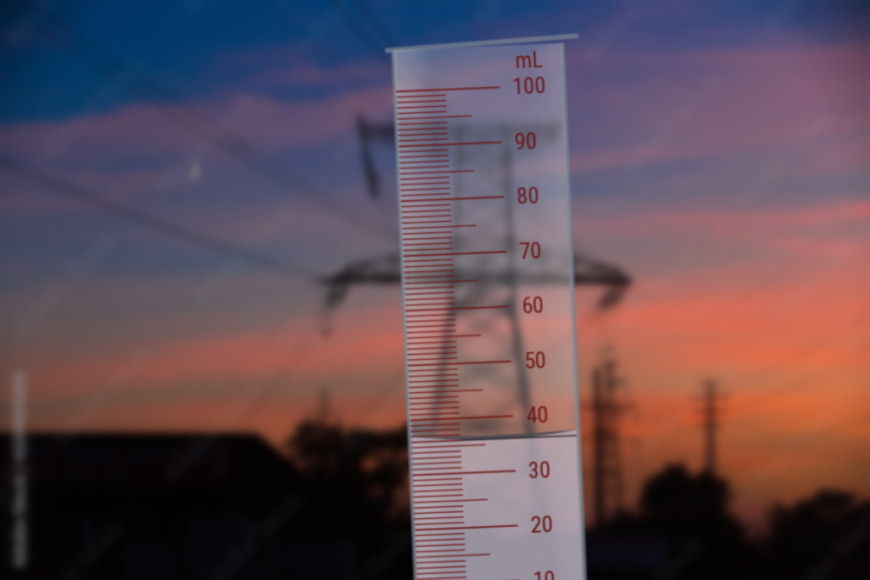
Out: 36 (mL)
